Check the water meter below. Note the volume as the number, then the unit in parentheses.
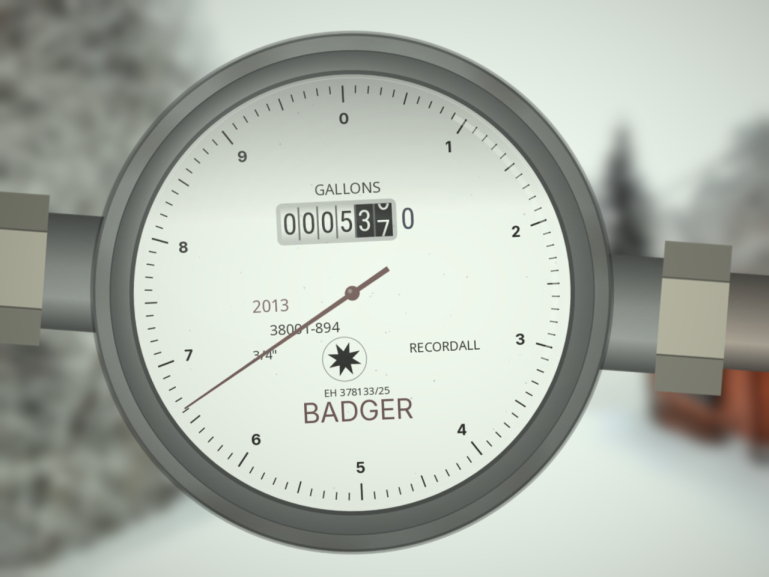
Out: 5366.6 (gal)
